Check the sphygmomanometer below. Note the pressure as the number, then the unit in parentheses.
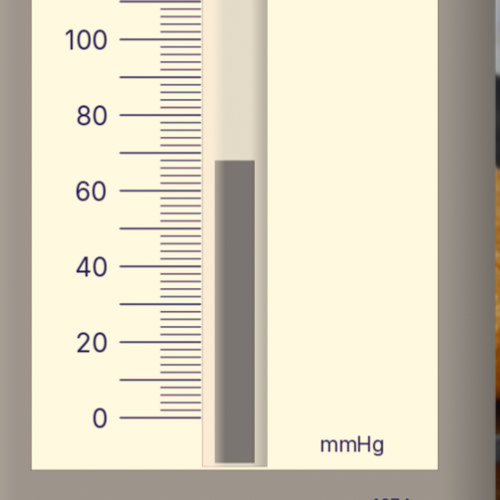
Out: 68 (mmHg)
